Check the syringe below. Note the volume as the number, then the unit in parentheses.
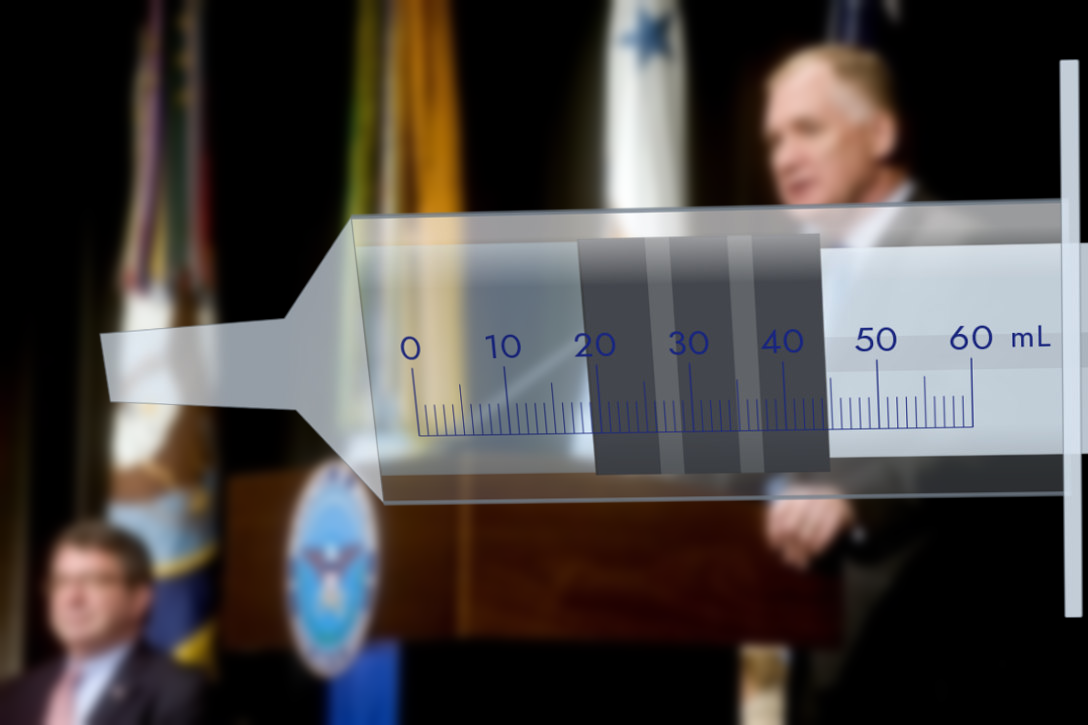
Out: 19 (mL)
